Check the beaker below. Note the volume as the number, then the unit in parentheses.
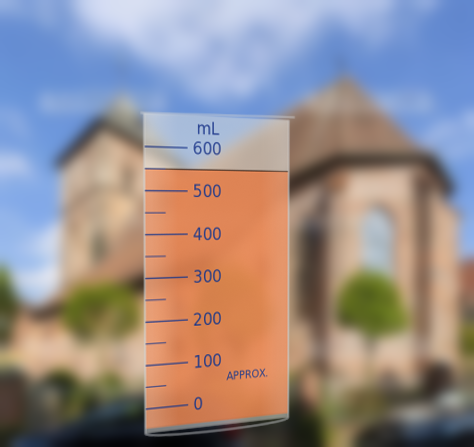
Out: 550 (mL)
